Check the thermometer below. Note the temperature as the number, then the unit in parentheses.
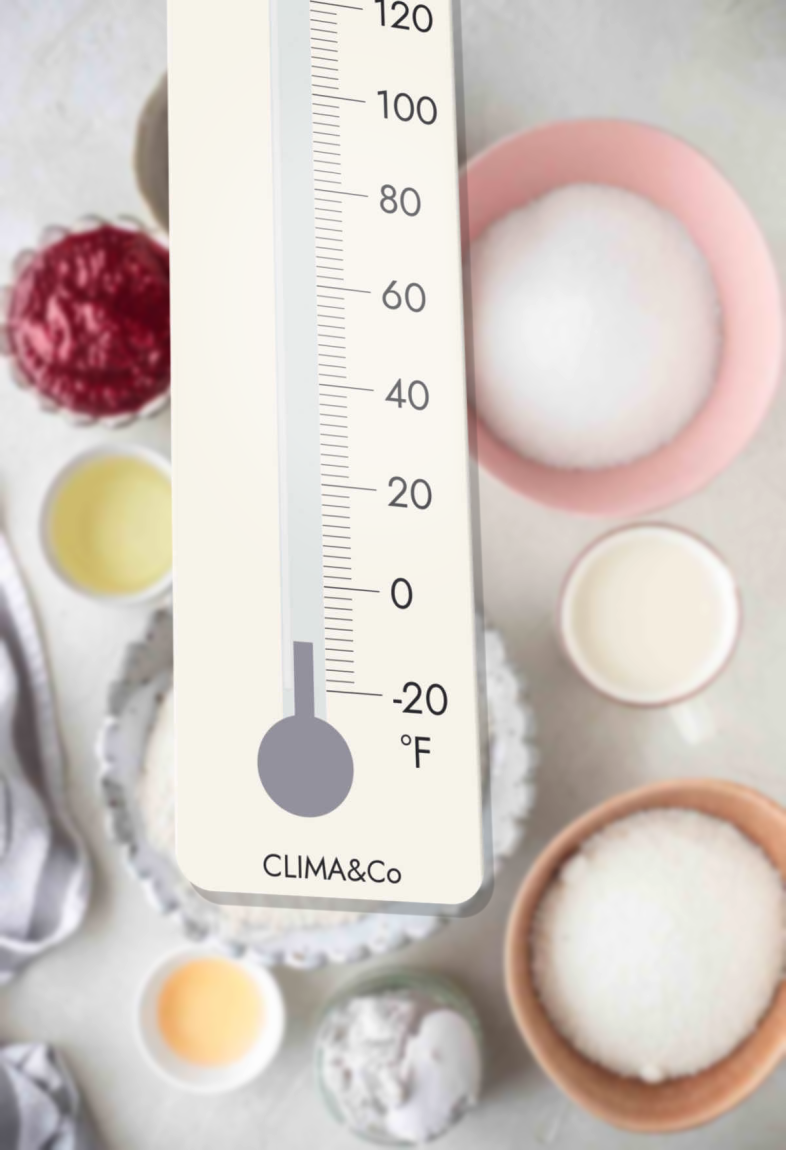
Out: -11 (°F)
